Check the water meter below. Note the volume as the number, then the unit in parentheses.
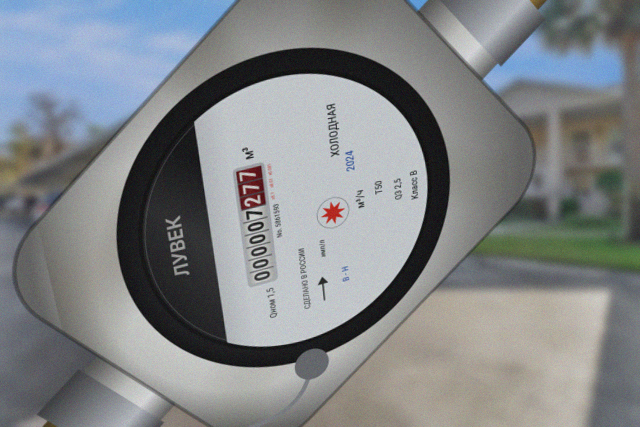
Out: 7.277 (m³)
